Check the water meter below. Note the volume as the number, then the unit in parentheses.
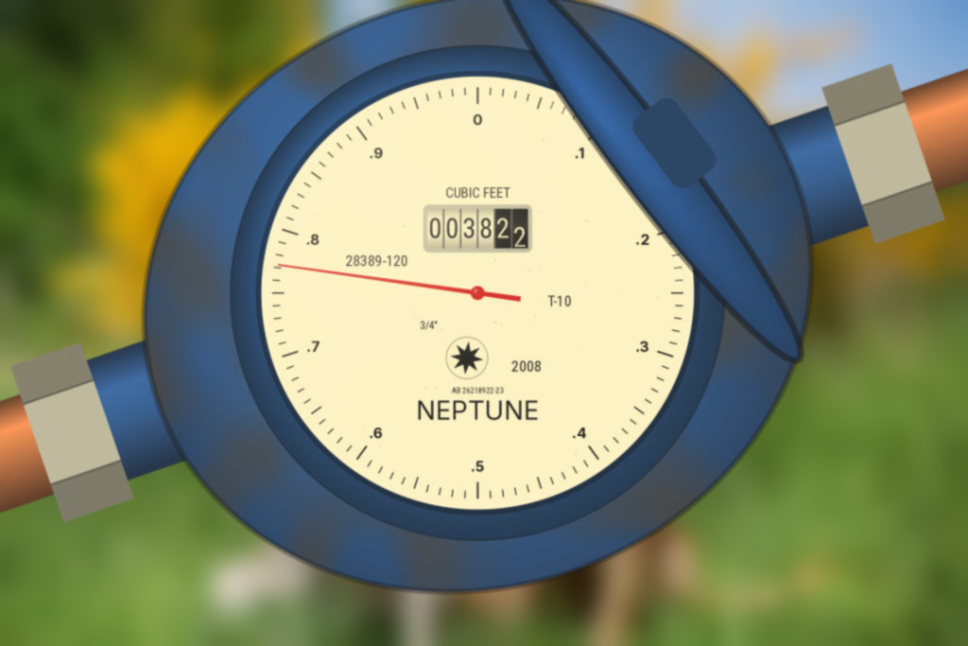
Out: 3821.77 (ft³)
